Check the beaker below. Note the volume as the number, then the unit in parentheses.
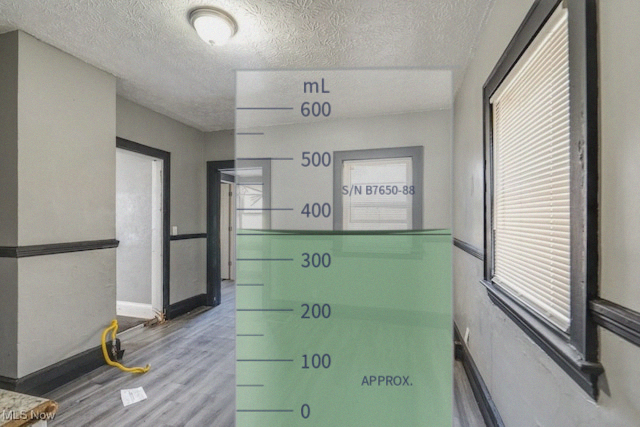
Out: 350 (mL)
